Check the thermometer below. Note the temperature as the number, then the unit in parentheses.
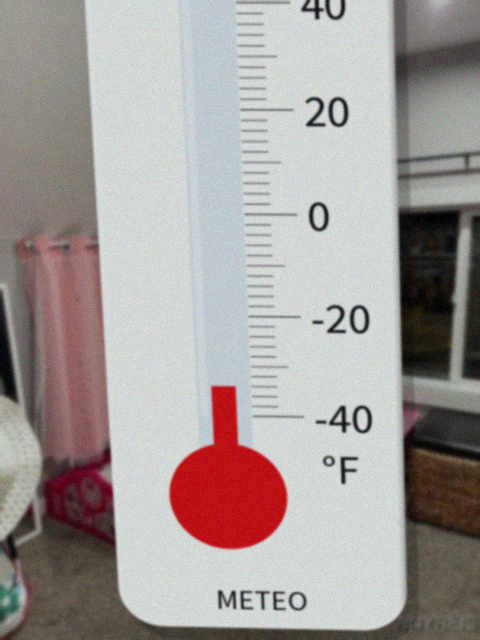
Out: -34 (°F)
